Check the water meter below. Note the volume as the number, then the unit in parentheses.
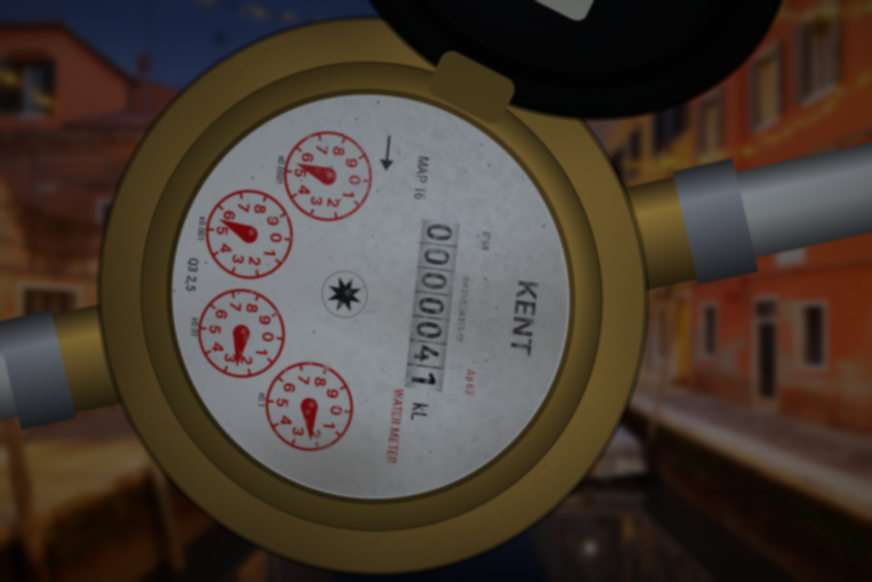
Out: 41.2255 (kL)
